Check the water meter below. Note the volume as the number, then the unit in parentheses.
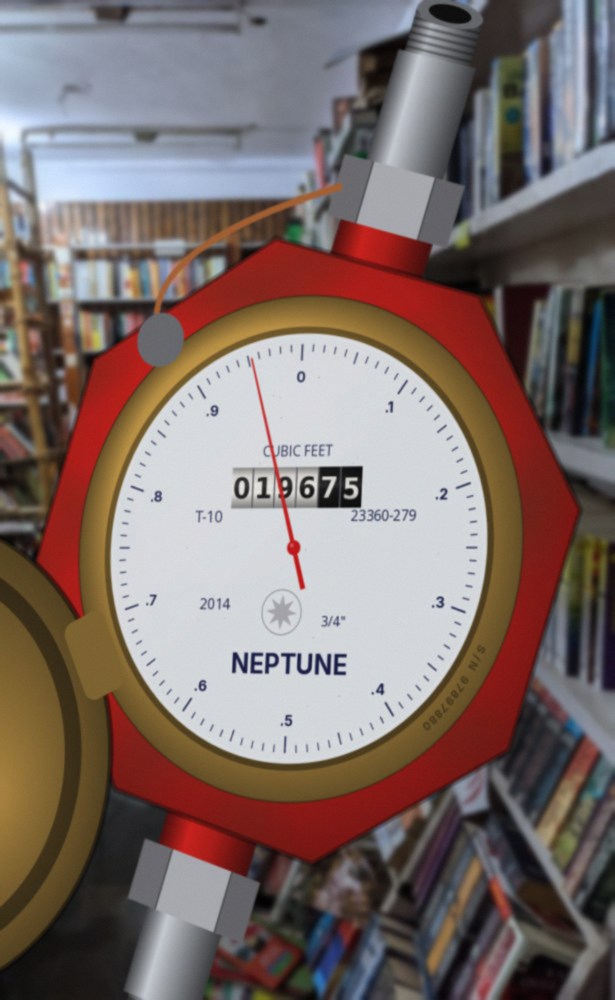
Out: 19674.95 (ft³)
